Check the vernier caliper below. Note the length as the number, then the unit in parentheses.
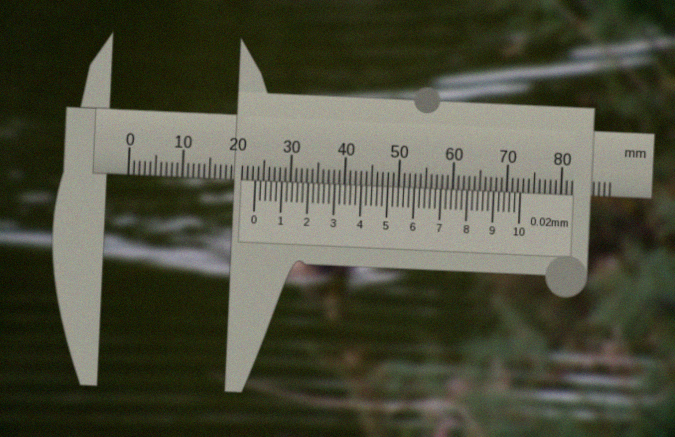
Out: 23.5 (mm)
